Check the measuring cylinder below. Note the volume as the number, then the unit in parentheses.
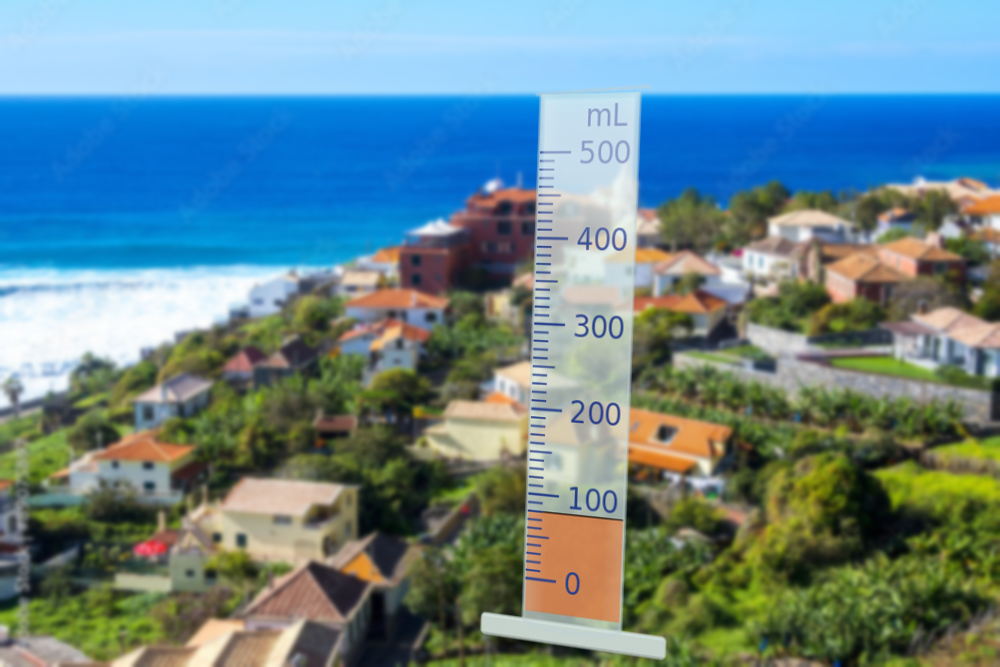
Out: 80 (mL)
